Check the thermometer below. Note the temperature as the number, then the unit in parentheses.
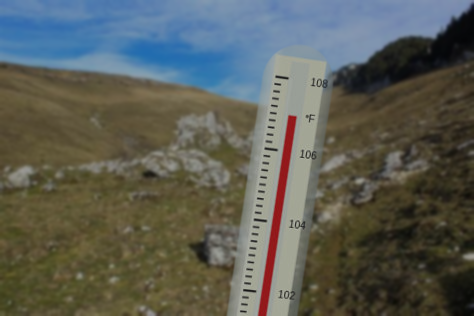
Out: 107 (°F)
